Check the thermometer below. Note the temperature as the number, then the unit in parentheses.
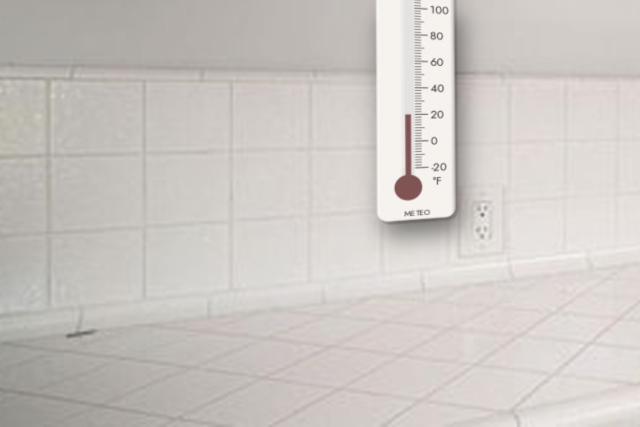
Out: 20 (°F)
